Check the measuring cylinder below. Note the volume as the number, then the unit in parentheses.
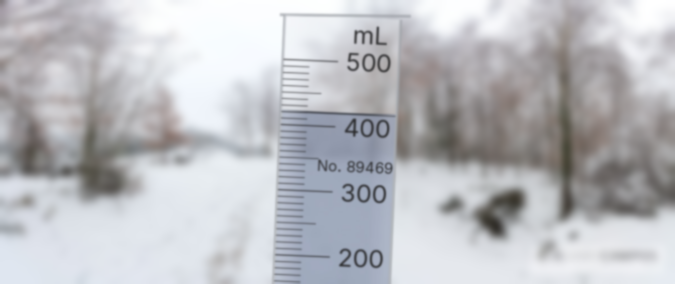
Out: 420 (mL)
